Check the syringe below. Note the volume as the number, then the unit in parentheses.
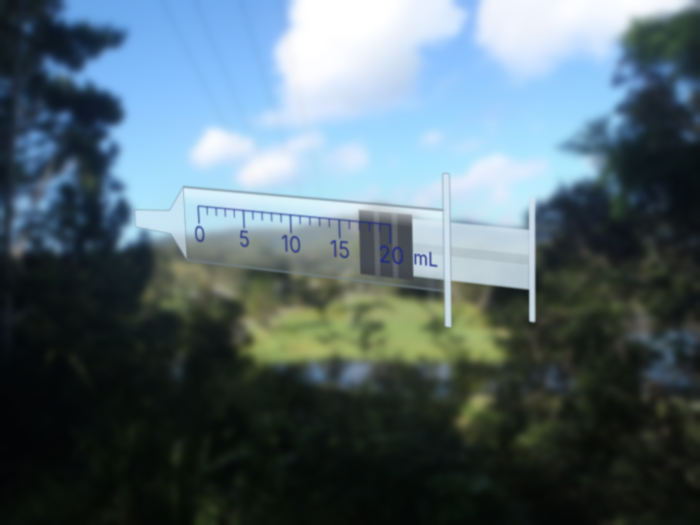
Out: 17 (mL)
